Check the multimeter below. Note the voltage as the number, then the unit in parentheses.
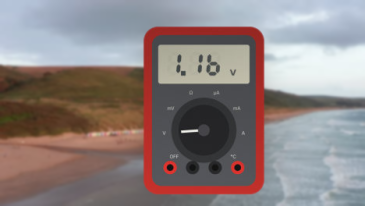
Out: 1.16 (V)
